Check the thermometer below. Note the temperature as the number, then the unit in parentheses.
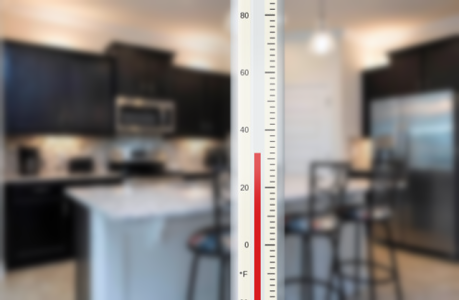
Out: 32 (°F)
